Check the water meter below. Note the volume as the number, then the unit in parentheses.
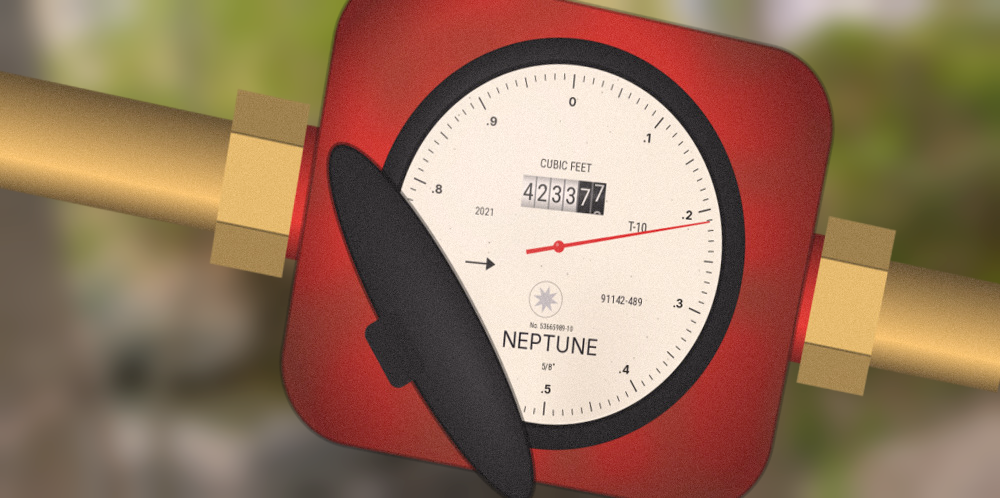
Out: 423377.21 (ft³)
